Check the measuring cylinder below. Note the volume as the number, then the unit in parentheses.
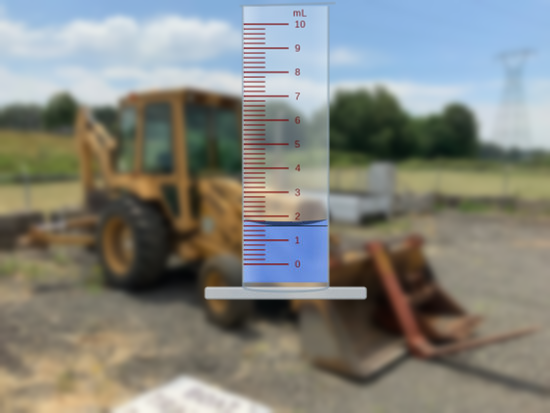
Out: 1.6 (mL)
